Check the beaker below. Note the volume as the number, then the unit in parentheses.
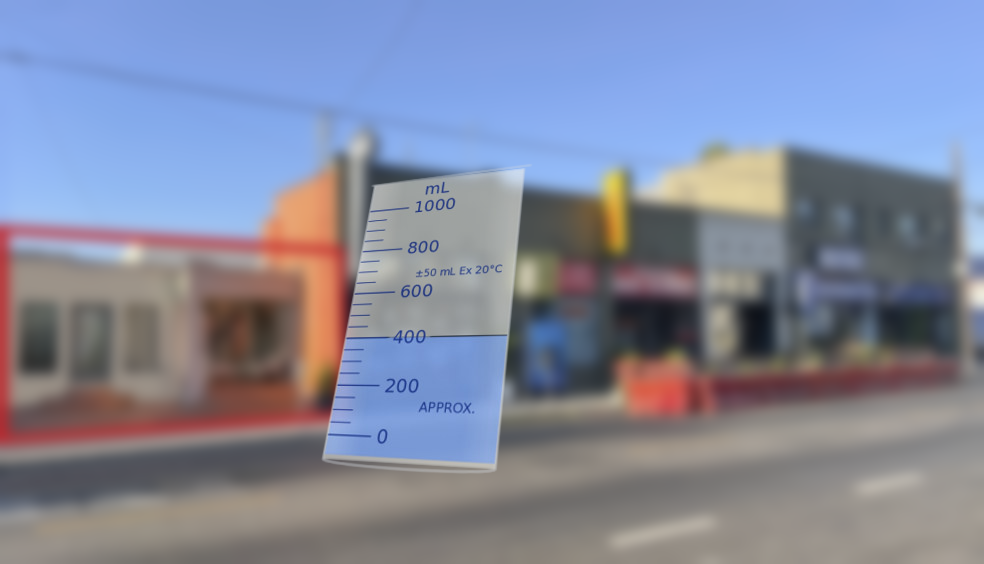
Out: 400 (mL)
